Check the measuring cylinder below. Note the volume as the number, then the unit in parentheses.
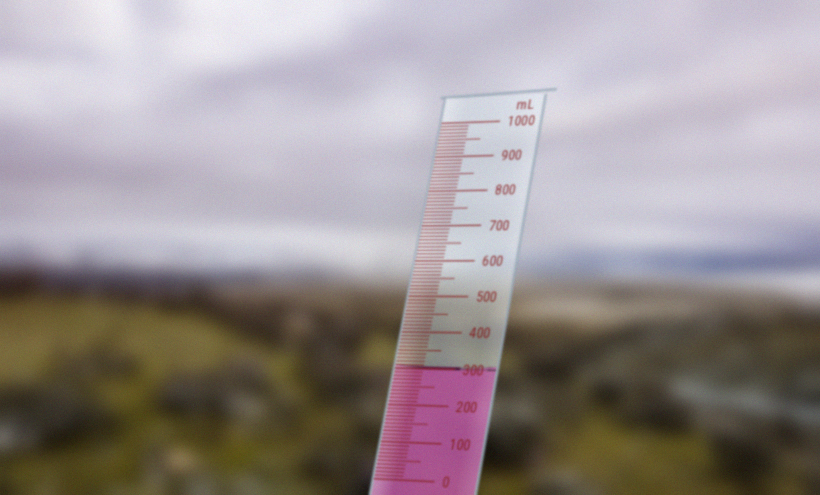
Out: 300 (mL)
